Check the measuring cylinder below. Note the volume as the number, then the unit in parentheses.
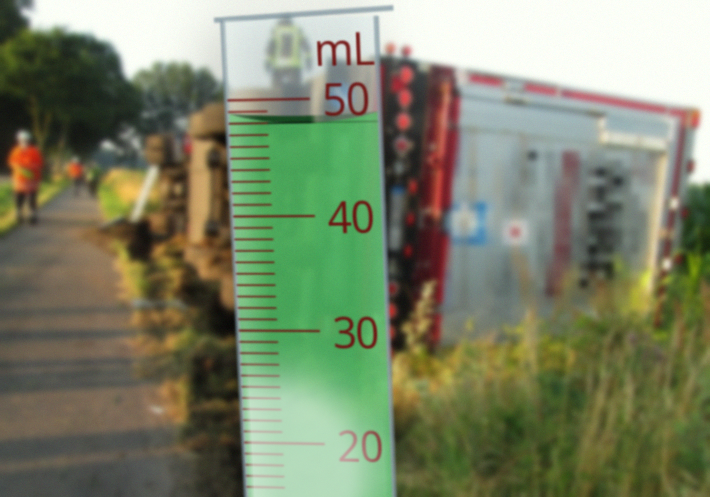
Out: 48 (mL)
